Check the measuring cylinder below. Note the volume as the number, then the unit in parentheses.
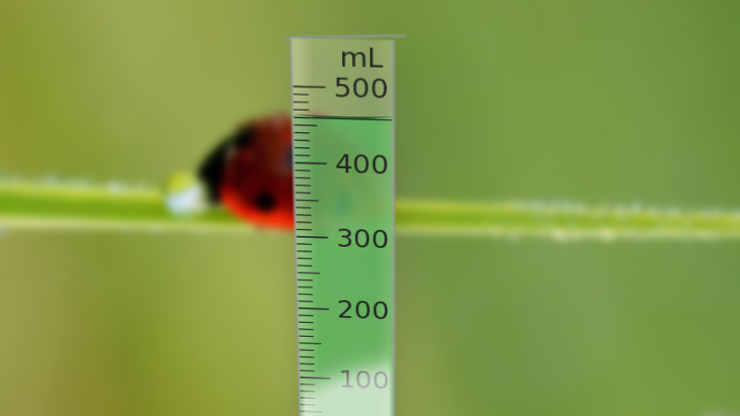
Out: 460 (mL)
